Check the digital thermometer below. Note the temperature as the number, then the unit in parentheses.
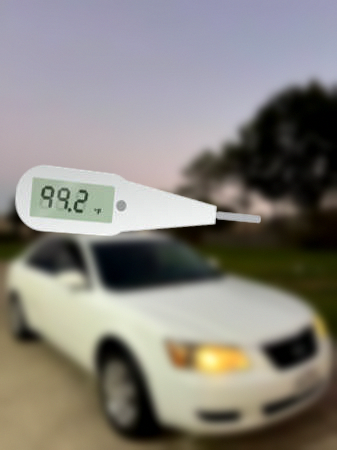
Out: 99.2 (°F)
